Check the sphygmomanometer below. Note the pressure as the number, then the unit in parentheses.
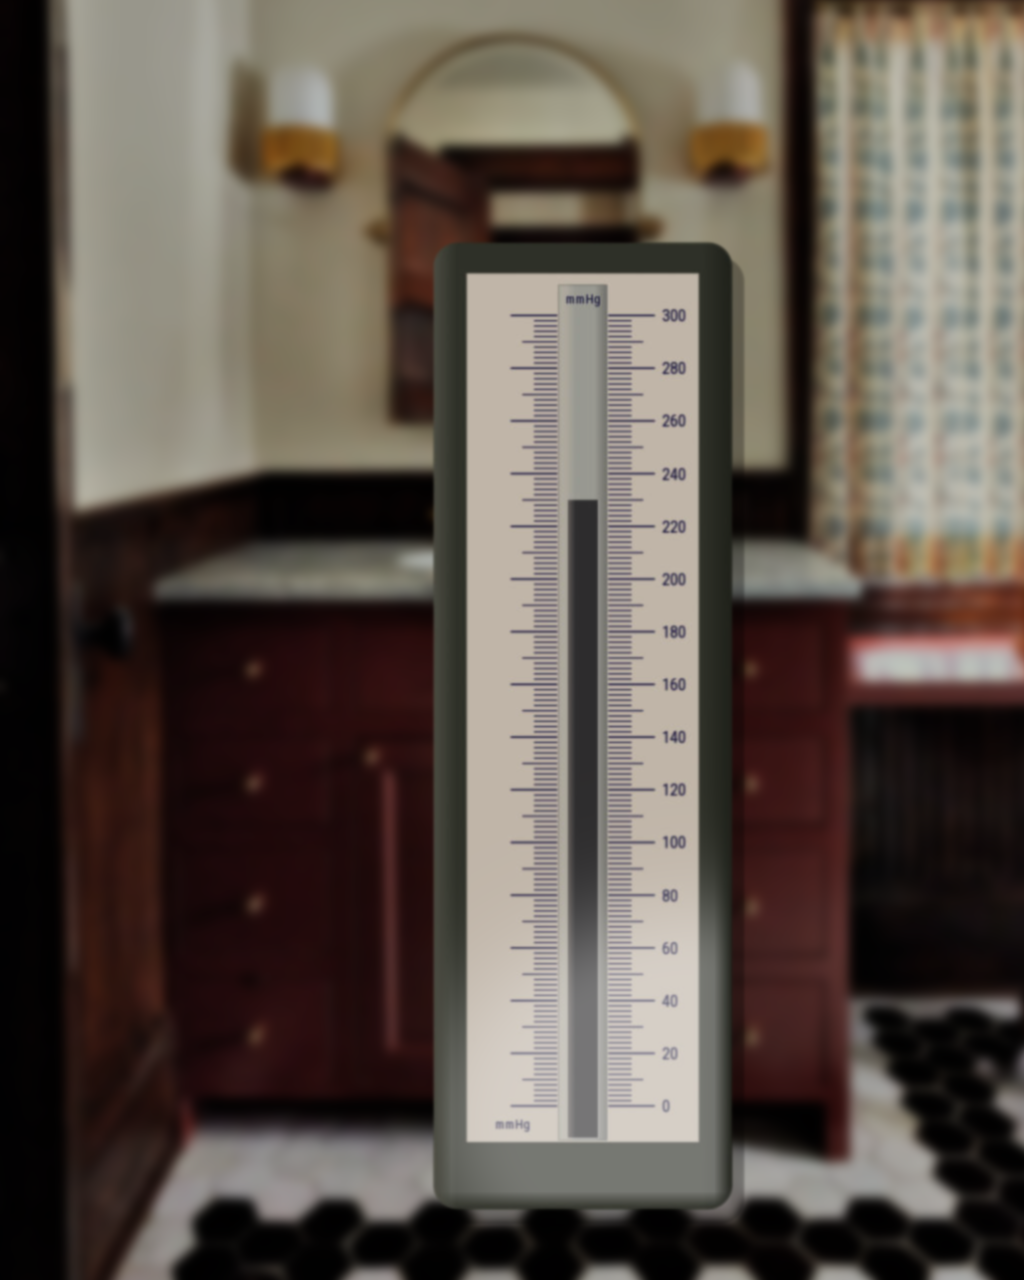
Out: 230 (mmHg)
